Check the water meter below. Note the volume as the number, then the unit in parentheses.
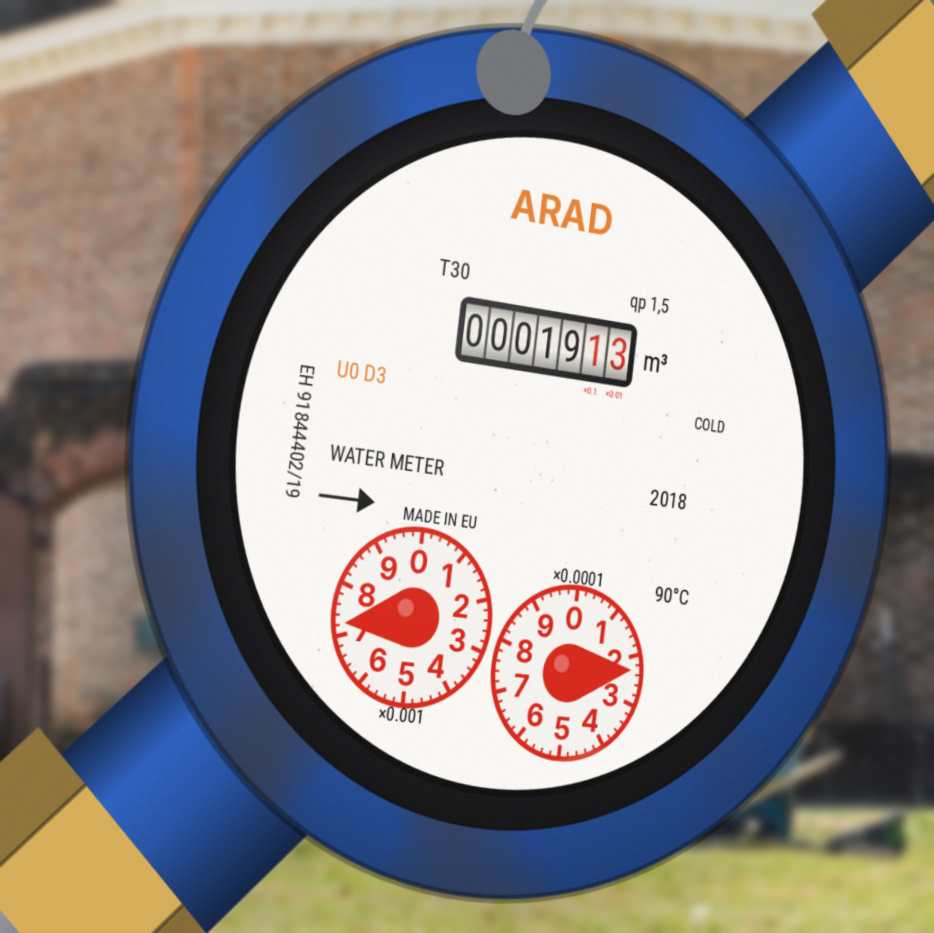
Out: 19.1372 (m³)
